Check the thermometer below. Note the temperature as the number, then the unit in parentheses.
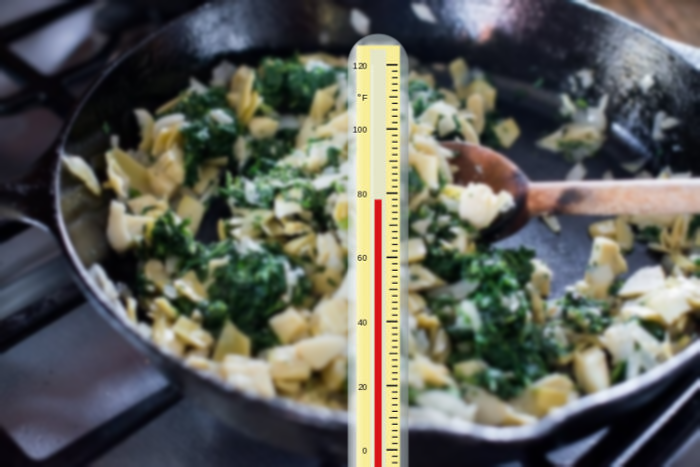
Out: 78 (°F)
